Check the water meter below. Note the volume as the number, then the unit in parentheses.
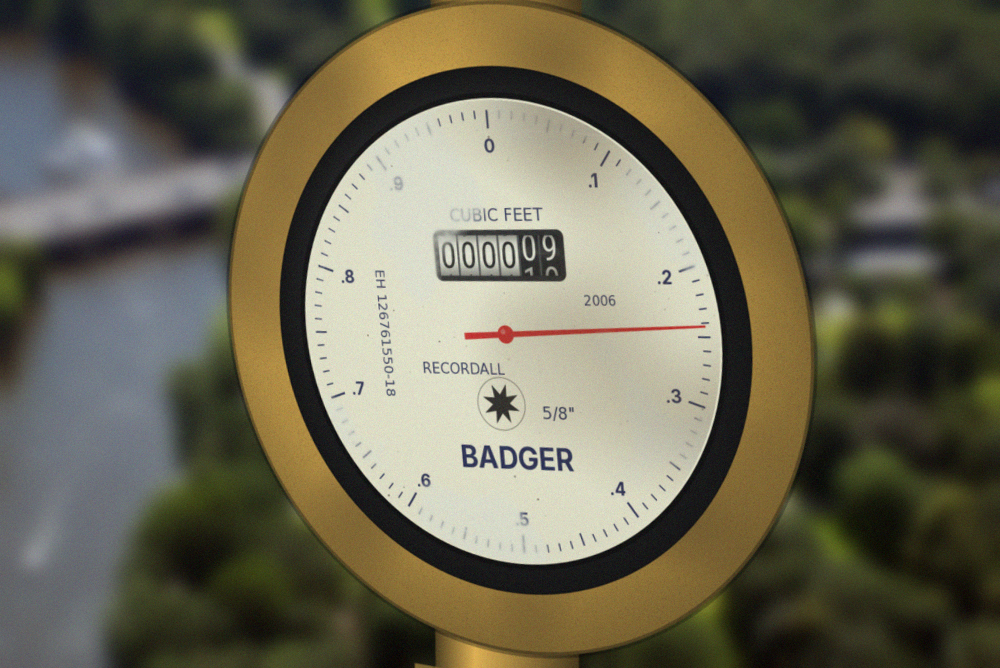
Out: 9.24 (ft³)
